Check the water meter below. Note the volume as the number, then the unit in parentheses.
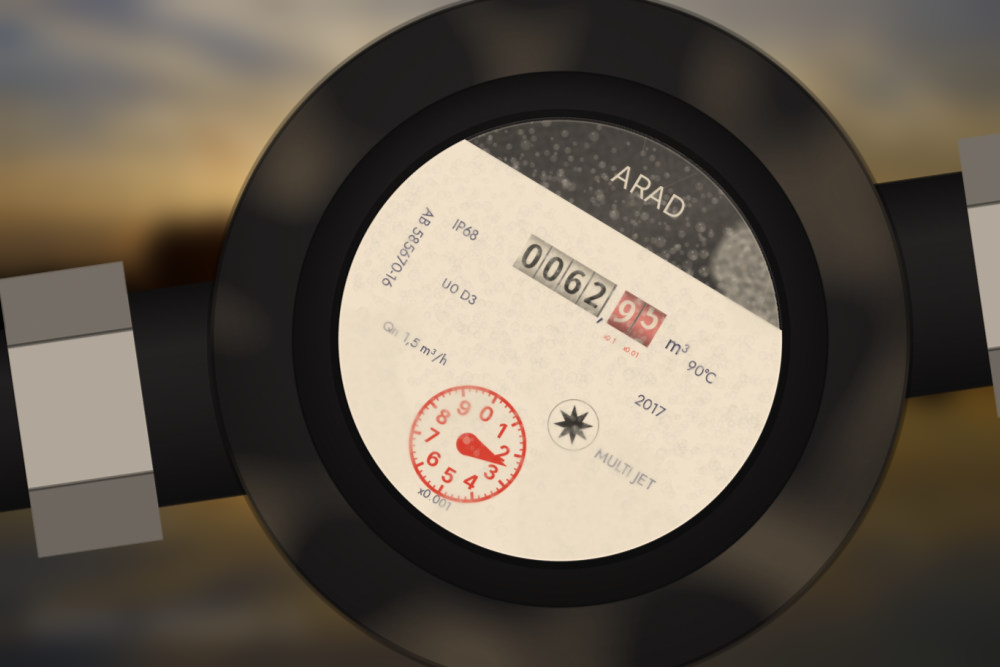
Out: 62.952 (m³)
